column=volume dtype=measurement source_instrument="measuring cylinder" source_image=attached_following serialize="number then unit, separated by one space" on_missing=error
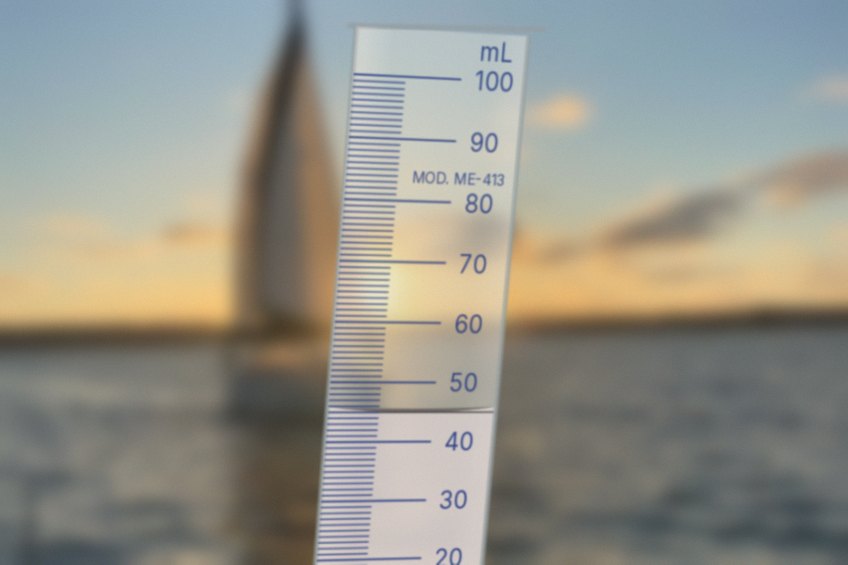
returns 45 mL
